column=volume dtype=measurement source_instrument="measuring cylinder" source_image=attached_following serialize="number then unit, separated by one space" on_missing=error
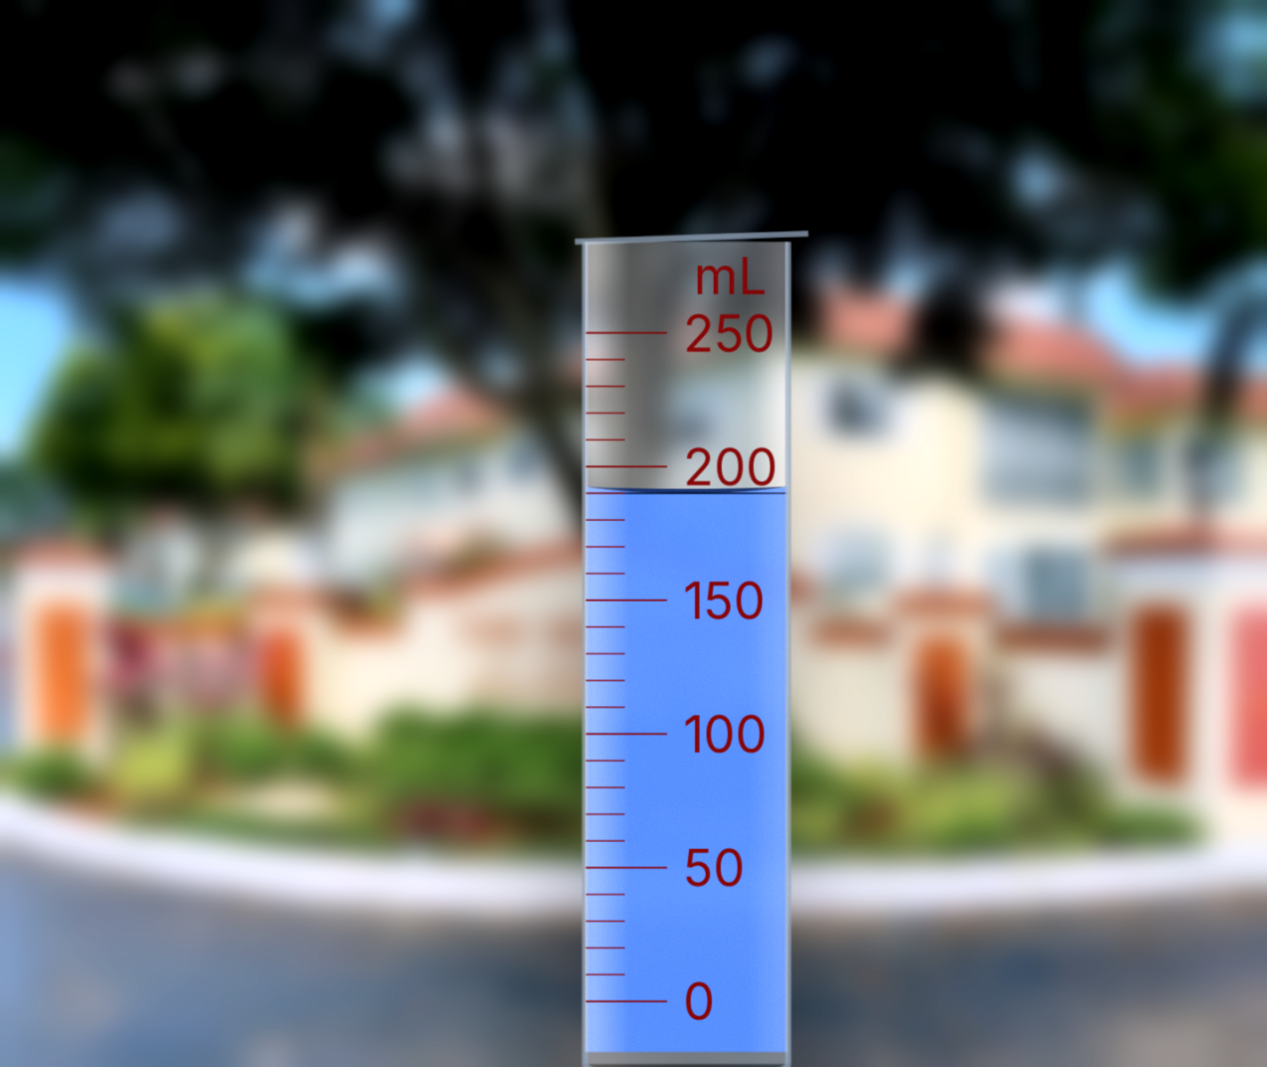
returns 190 mL
